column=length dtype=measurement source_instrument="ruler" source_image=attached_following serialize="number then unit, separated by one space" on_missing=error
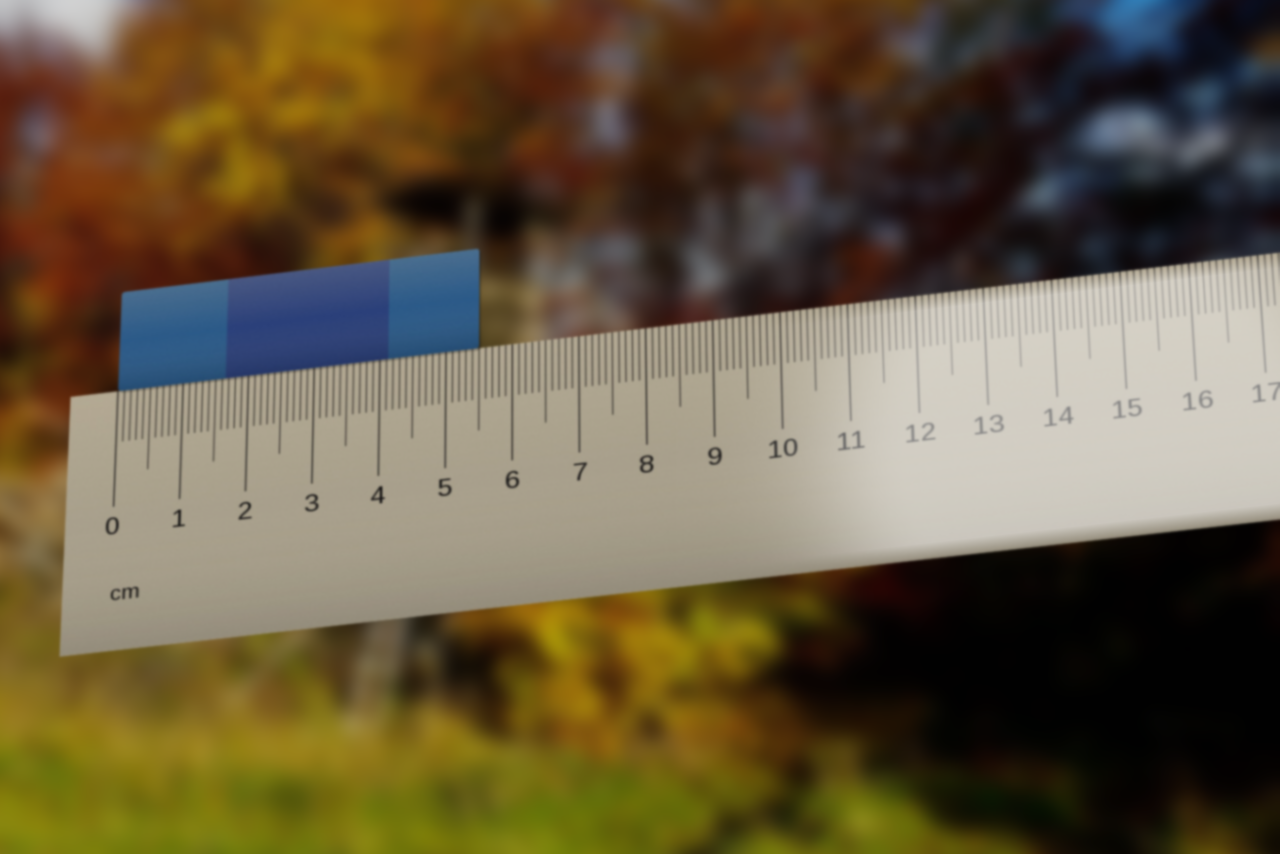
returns 5.5 cm
